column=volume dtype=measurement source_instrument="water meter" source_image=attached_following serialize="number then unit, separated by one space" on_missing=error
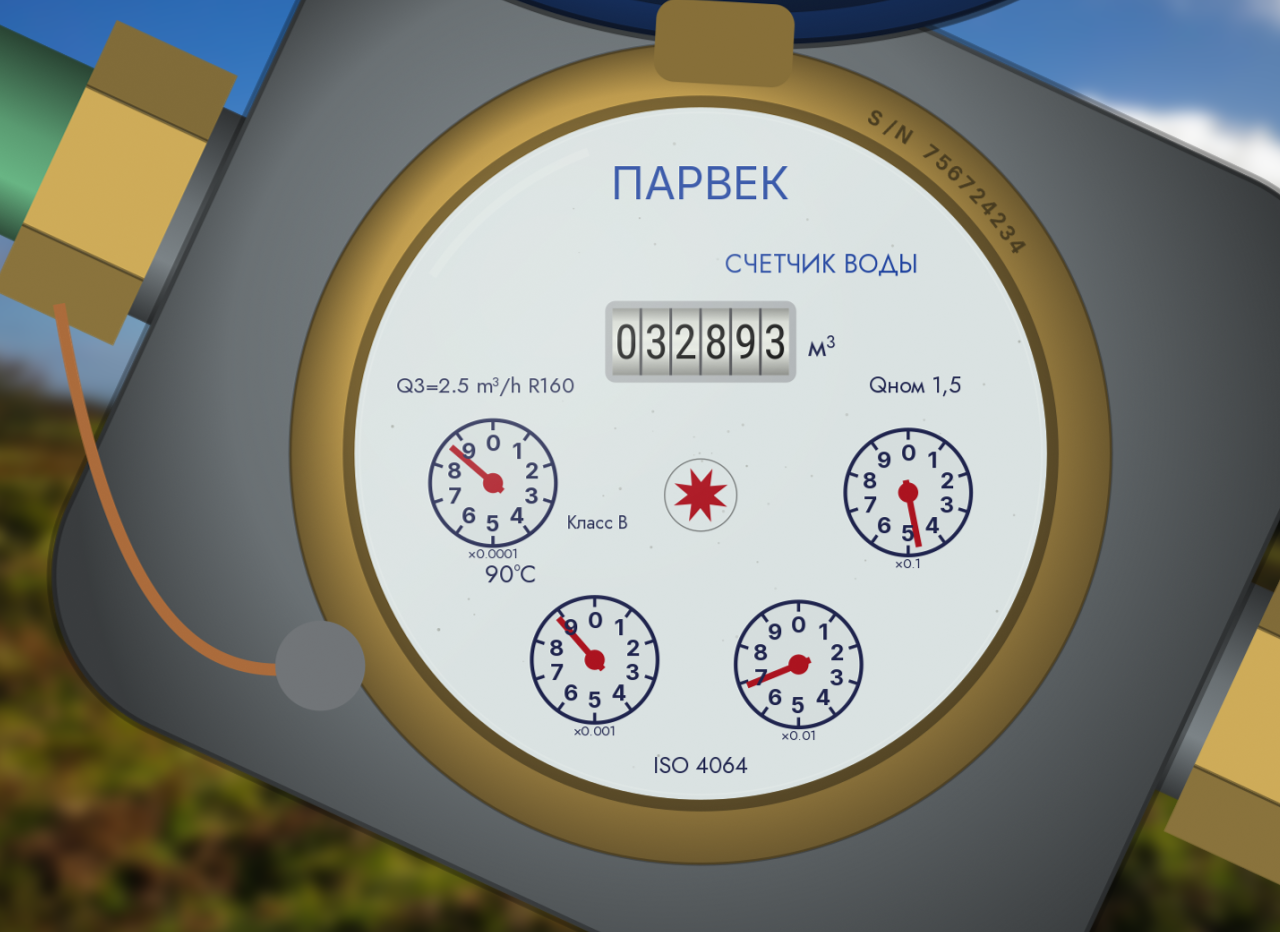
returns 32893.4688 m³
